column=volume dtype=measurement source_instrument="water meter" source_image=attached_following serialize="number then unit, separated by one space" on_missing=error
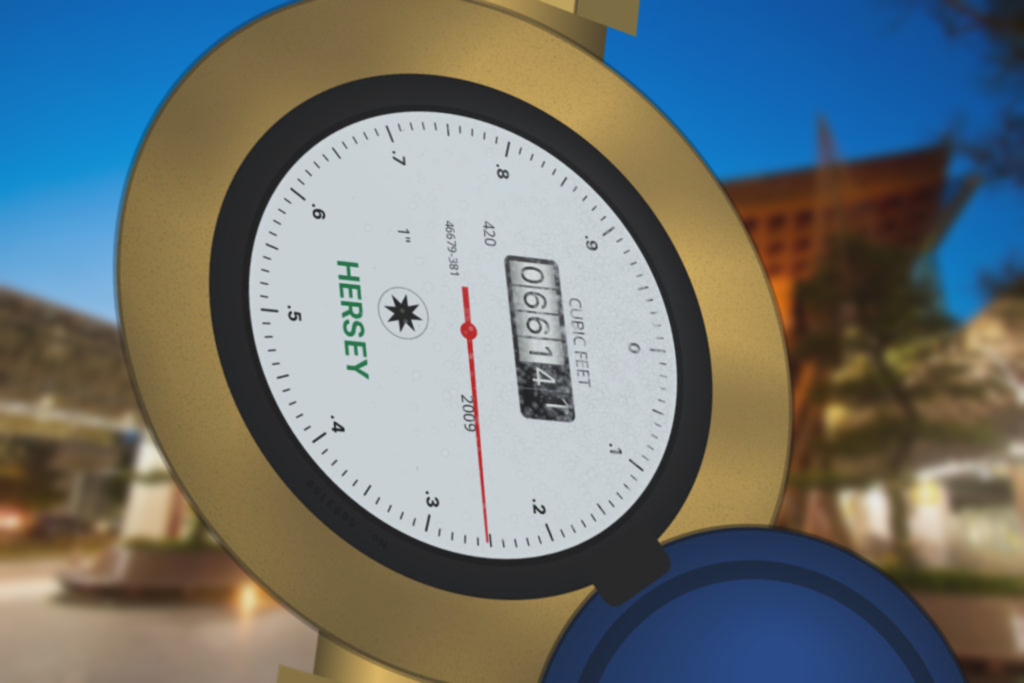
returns 66141.25 ft³
